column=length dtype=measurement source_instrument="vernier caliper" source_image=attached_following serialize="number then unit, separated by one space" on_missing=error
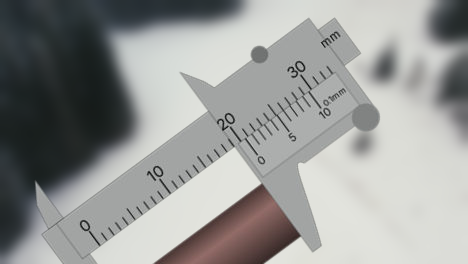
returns 20.6 mm
